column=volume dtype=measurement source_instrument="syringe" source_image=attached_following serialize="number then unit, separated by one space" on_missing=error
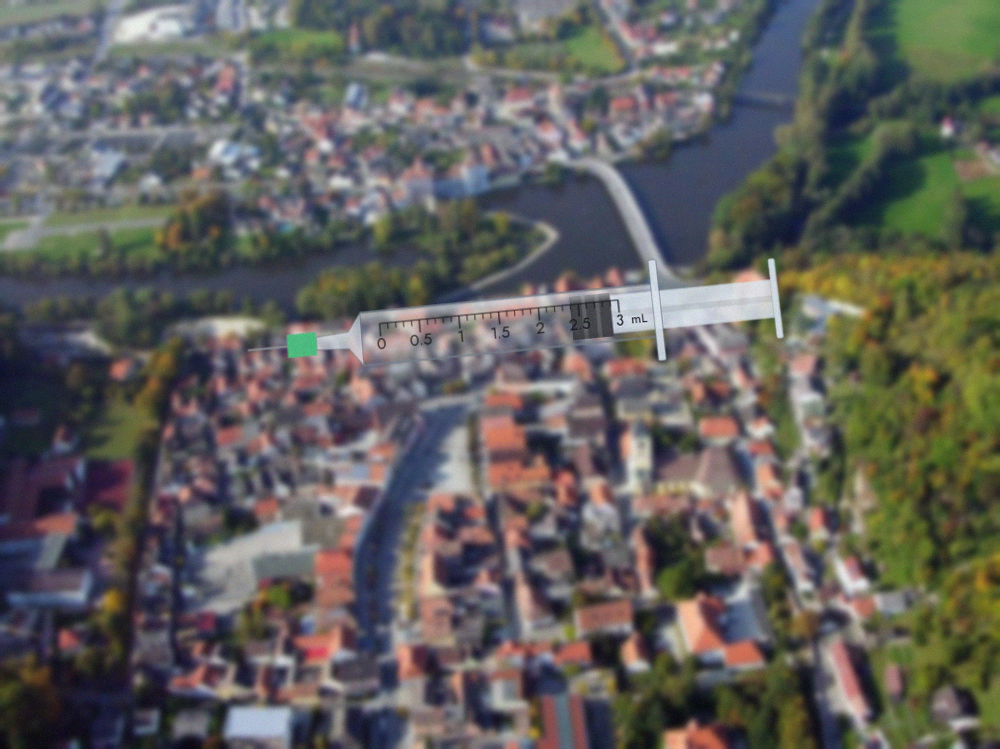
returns 2.4 mL
